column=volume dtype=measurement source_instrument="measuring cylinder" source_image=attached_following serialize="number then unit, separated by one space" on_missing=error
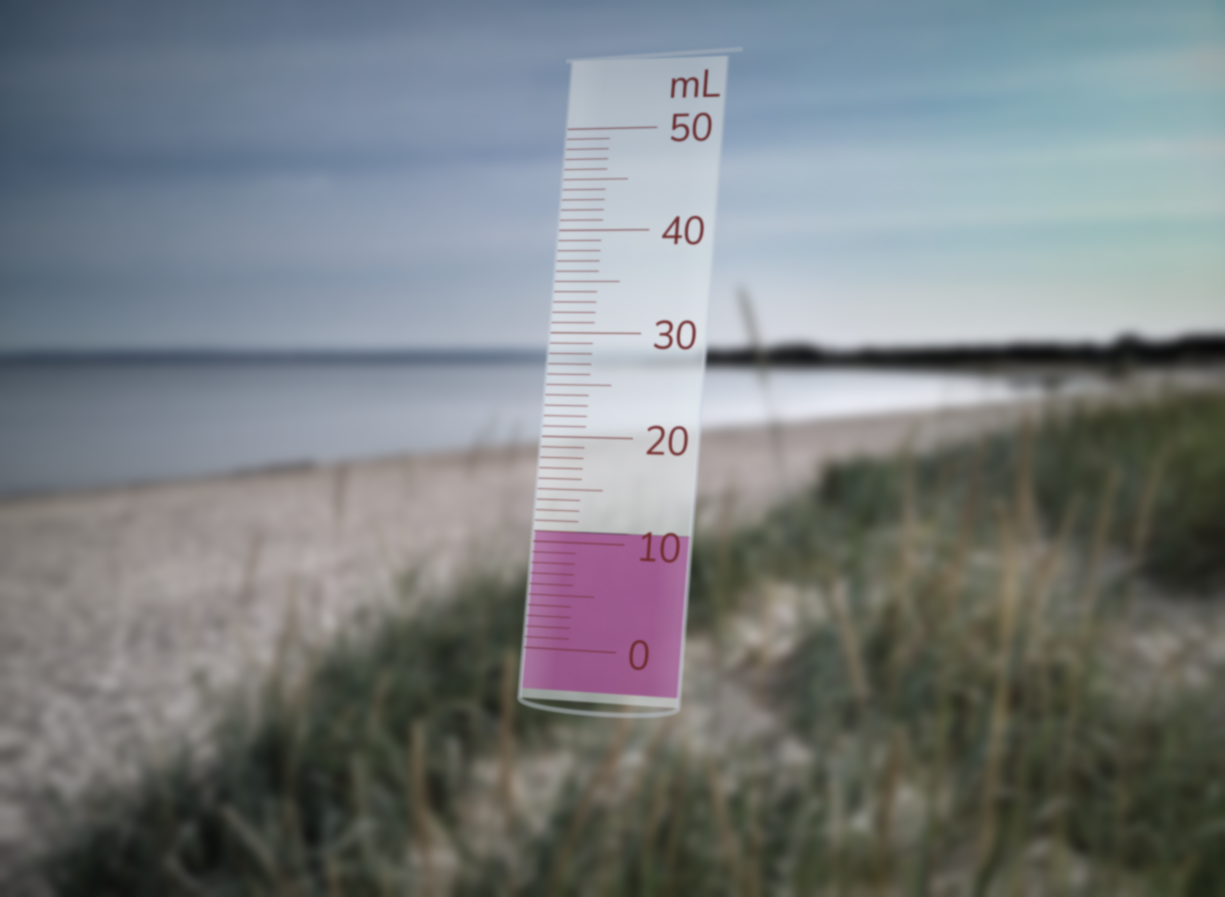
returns 11 mL
